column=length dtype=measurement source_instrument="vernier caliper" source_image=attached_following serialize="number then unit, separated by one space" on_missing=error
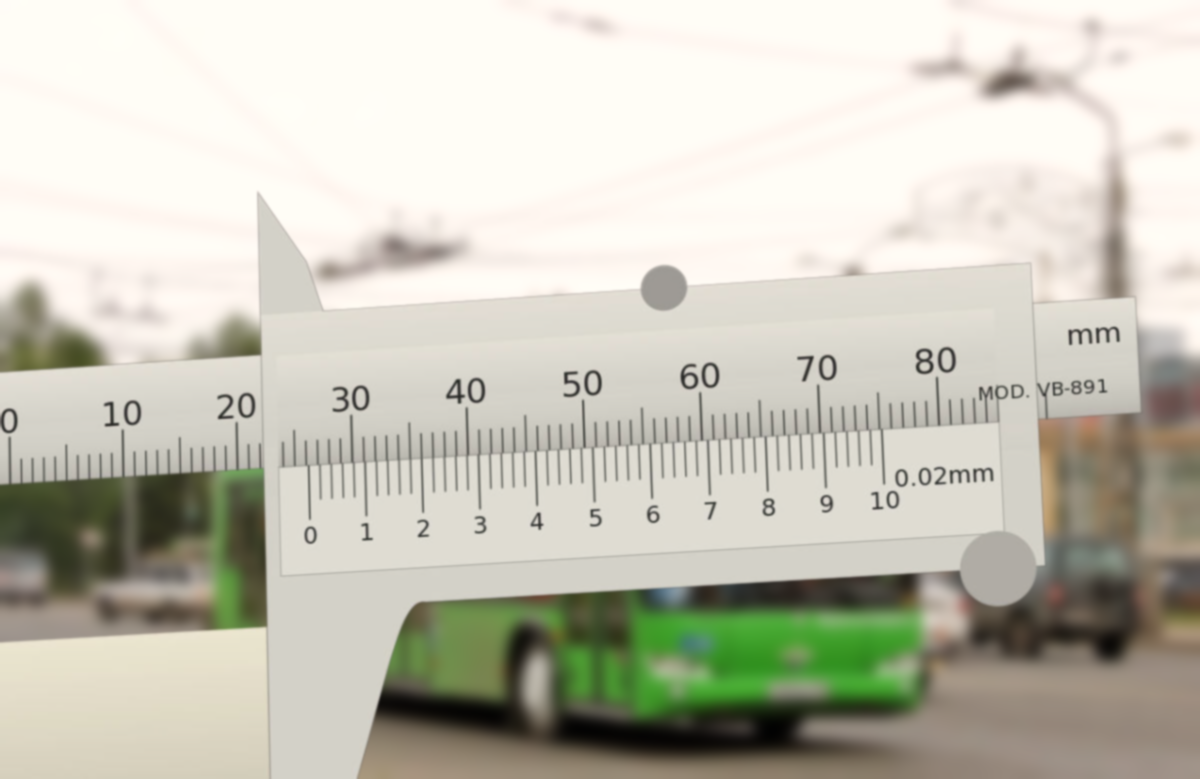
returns 26.2 mm
